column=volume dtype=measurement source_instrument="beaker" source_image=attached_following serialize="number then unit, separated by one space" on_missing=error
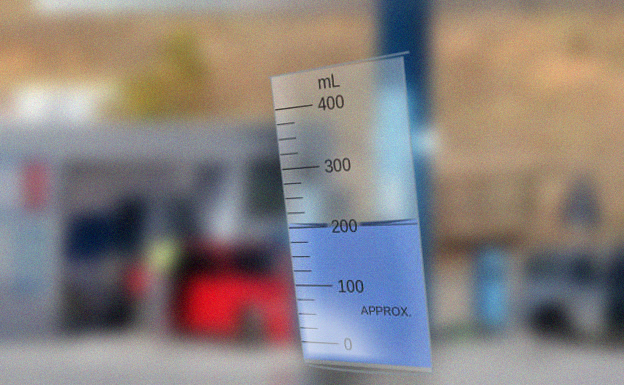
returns 200 mL
